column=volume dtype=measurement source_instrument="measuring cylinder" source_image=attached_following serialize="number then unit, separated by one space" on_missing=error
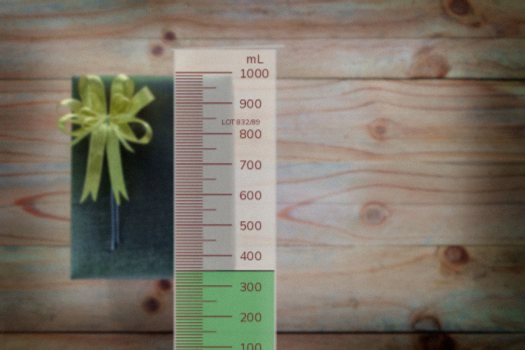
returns 350 mL
